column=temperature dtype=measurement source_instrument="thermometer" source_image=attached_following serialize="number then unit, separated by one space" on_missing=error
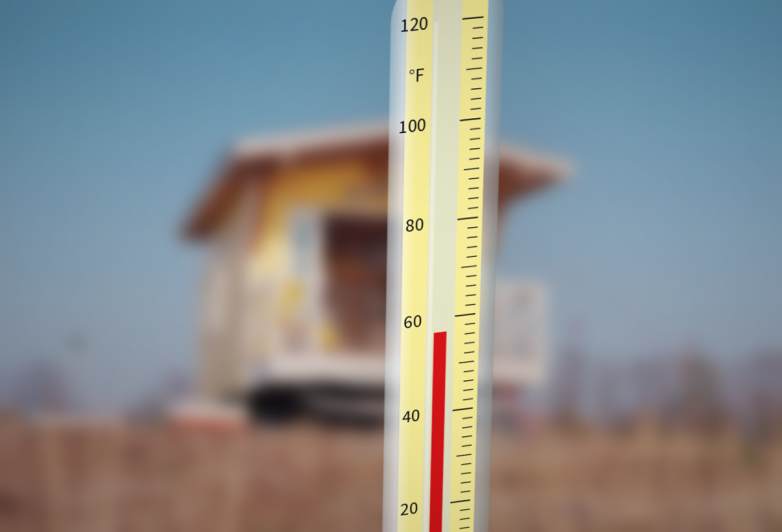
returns 57 °F
